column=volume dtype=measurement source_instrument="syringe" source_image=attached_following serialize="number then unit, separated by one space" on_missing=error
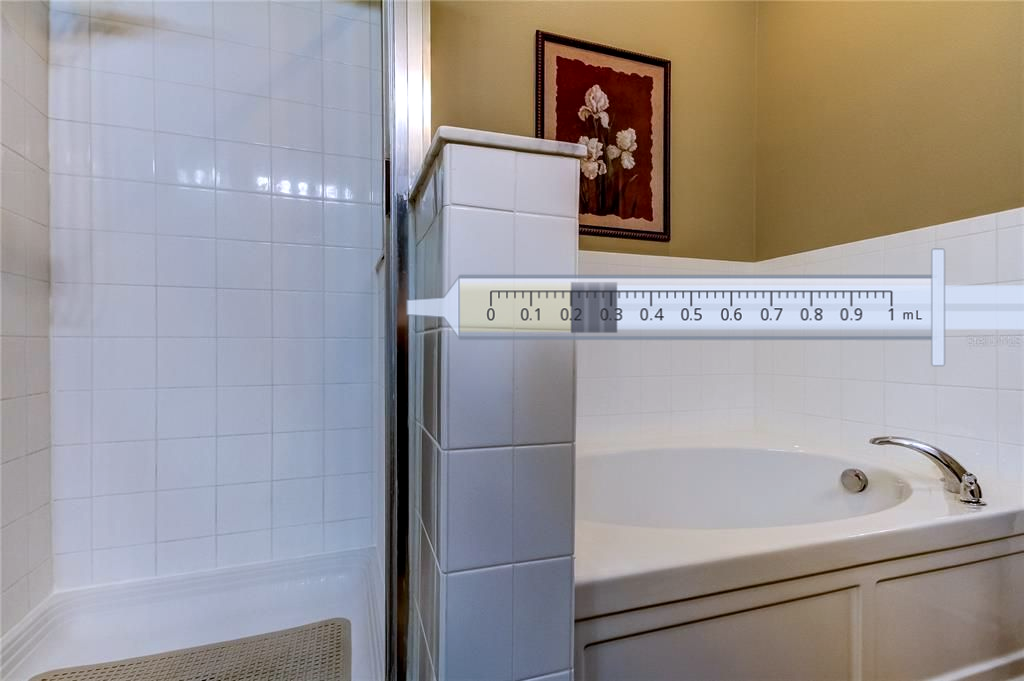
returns 0.2 mL
